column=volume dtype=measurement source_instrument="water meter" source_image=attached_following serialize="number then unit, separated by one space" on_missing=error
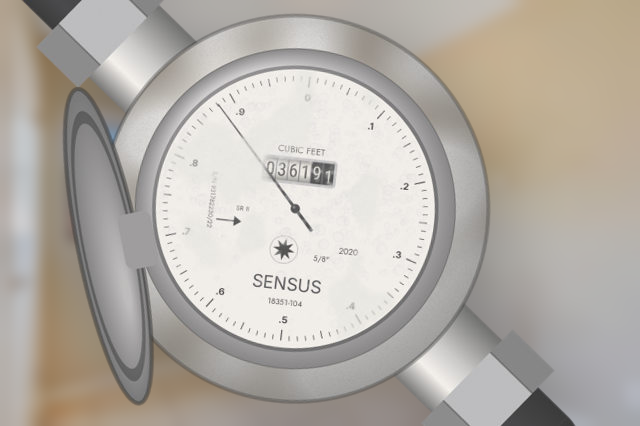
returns 36190.88 ft³
